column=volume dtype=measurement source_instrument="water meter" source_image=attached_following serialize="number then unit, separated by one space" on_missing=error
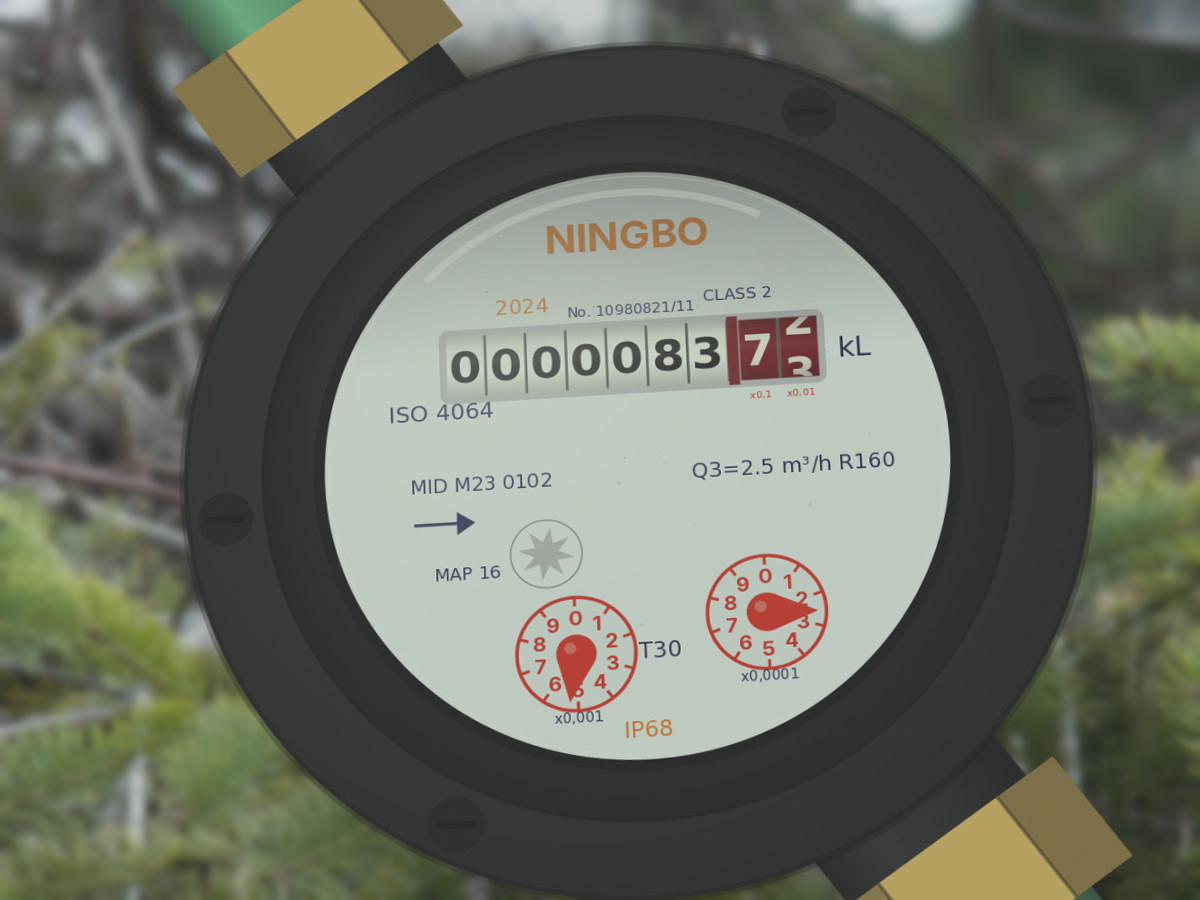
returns 83.7252 kL
